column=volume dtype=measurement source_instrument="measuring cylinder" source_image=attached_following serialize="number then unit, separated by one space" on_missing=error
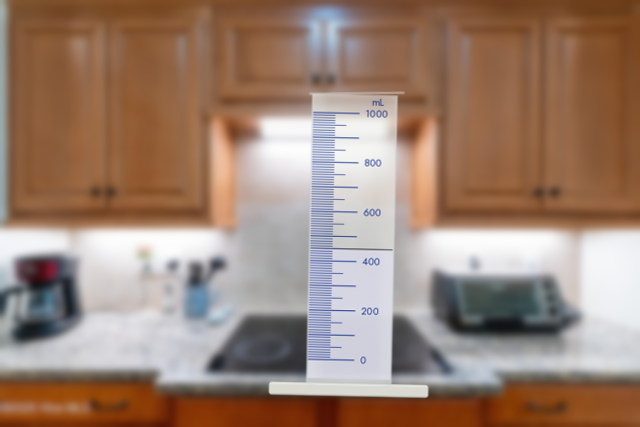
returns 450 mL
